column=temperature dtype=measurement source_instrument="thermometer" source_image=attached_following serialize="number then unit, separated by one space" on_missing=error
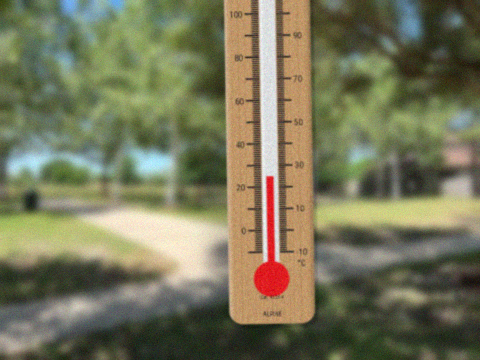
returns 25 °C
